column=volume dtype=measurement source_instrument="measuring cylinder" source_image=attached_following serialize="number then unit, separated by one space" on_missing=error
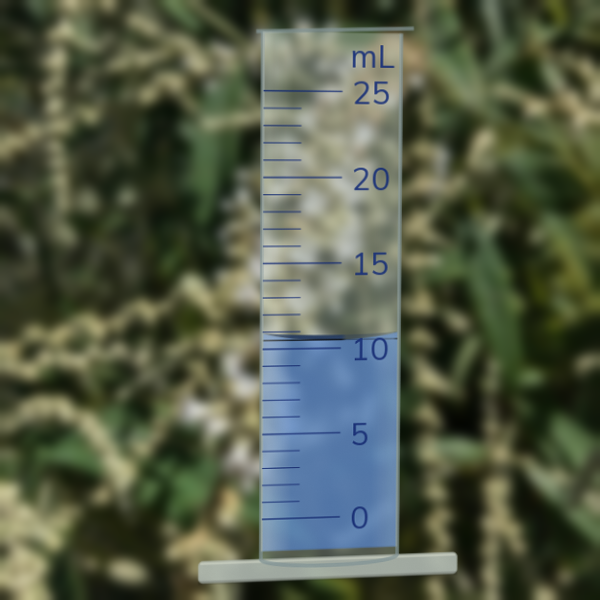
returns 10.5 mL
